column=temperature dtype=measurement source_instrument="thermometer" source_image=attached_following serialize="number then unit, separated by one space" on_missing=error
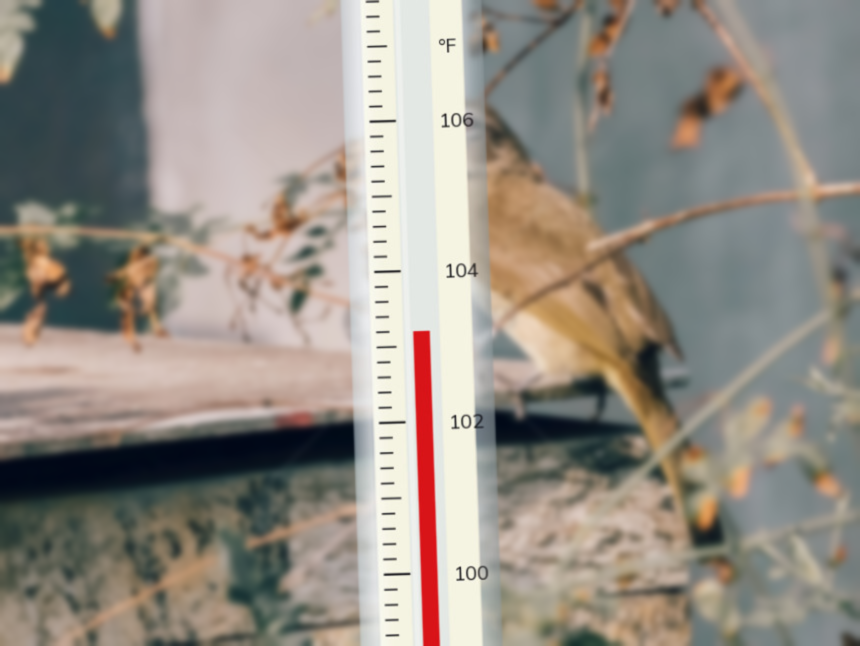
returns 103.2 °F
